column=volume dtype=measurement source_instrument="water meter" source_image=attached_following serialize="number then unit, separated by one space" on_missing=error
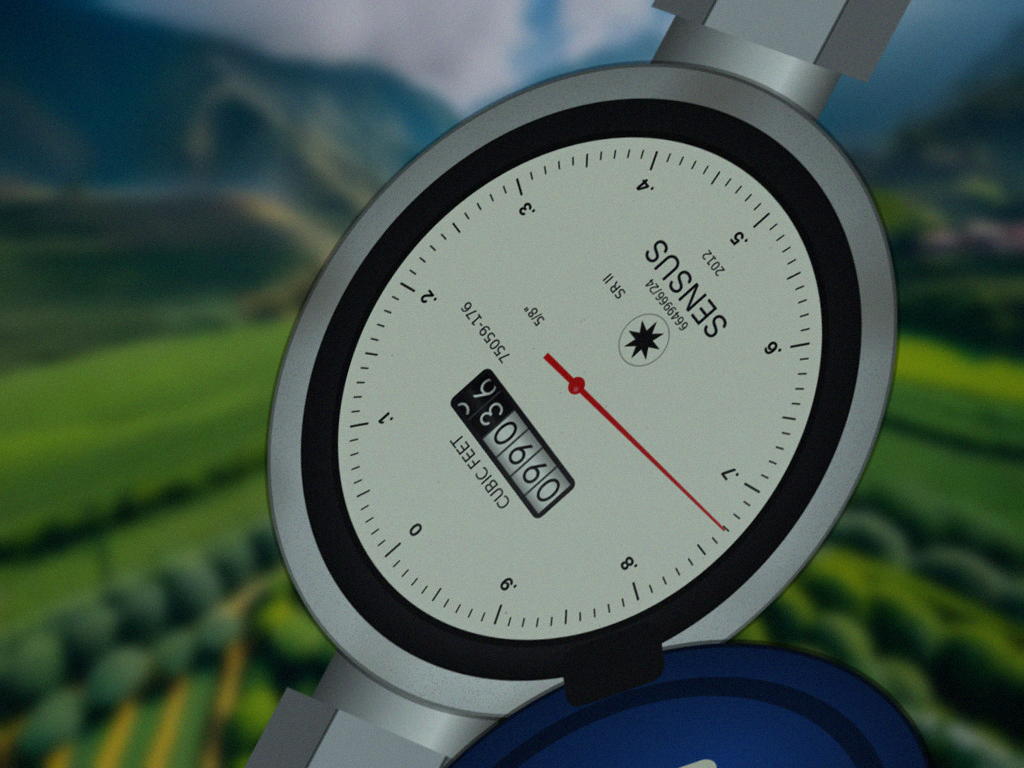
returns 99035.73 ft³
